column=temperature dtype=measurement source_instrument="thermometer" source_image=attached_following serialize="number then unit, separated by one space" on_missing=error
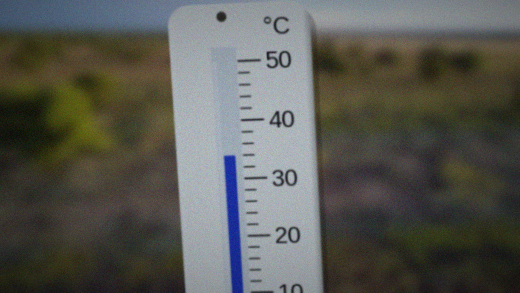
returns 34 °C
